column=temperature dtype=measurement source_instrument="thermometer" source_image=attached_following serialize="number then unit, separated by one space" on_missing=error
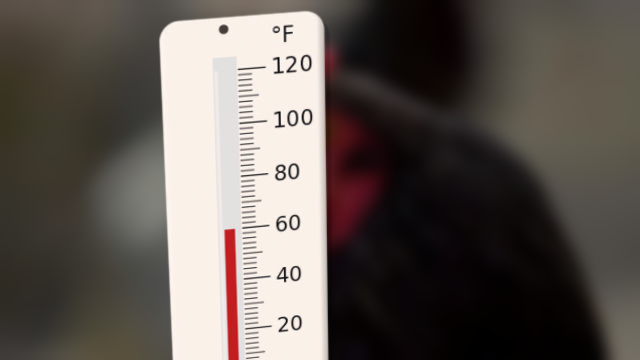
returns 60 °F
